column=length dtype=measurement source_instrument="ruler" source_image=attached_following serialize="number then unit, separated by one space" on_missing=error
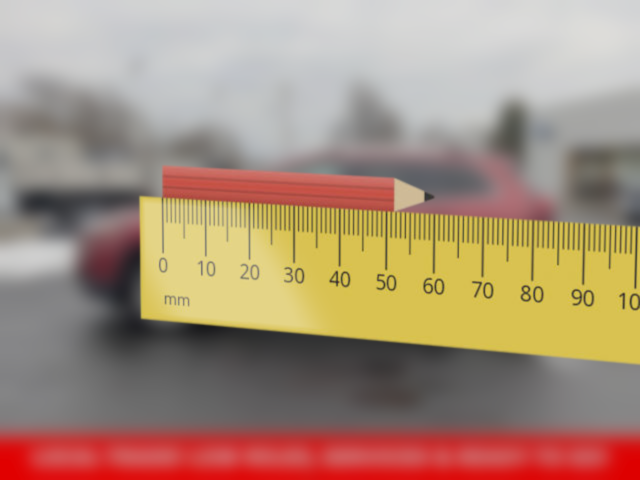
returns 60 mm
